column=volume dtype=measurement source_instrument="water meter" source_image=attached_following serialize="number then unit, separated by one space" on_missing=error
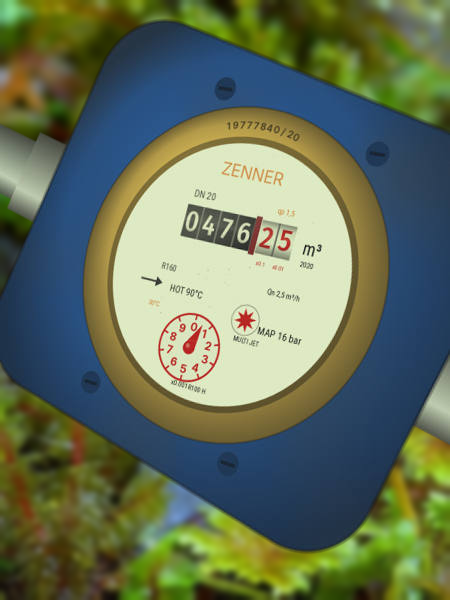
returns 476.250 m³
